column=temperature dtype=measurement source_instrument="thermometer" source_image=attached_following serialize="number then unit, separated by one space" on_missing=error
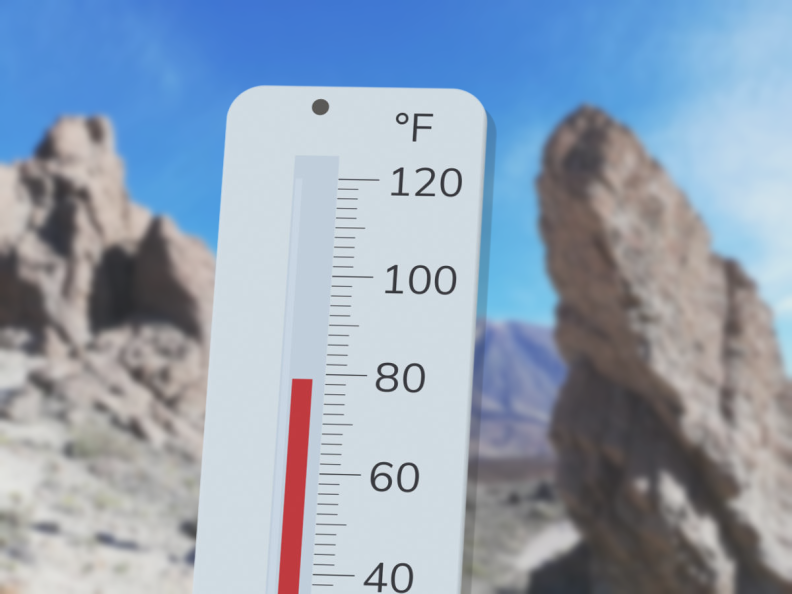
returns 79 °F
